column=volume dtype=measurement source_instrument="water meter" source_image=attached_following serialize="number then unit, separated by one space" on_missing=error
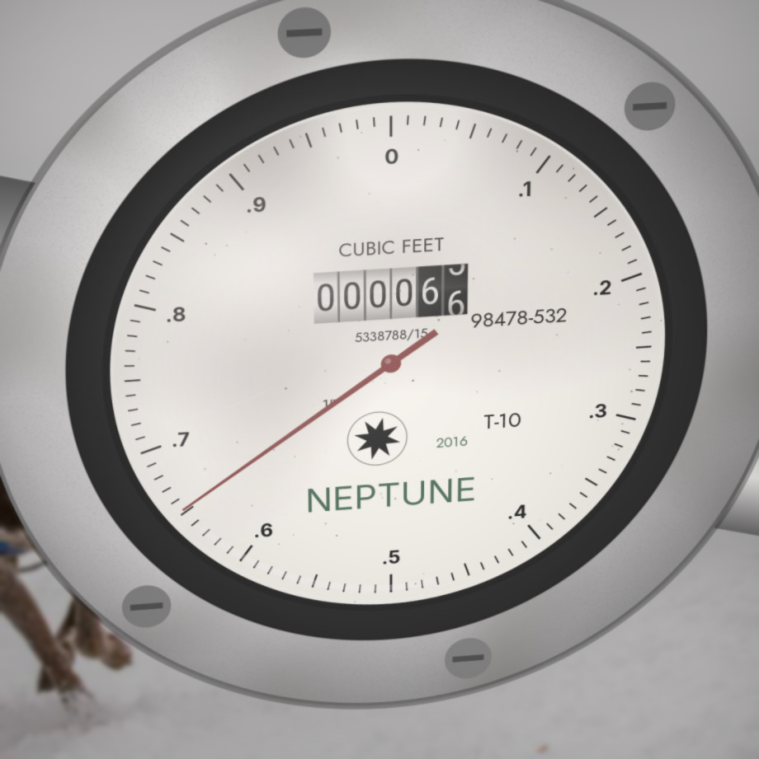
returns 65.65 ft³
